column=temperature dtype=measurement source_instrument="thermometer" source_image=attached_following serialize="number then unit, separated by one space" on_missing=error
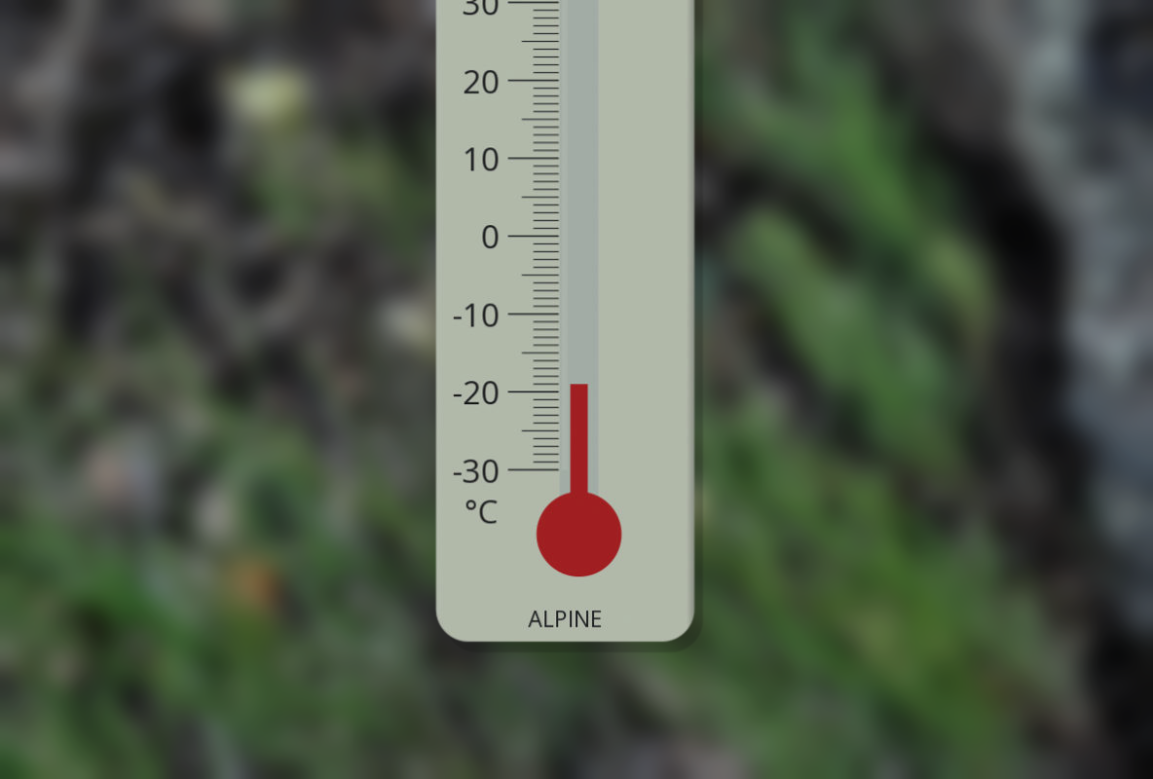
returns -19 °C
